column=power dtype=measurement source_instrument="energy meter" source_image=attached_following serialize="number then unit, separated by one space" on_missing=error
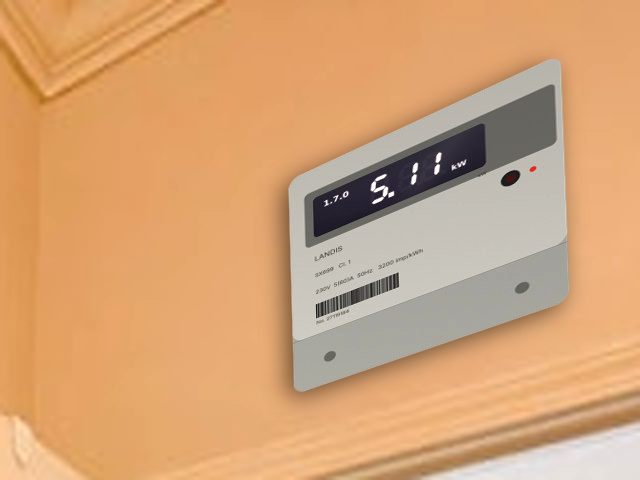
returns 5.11 kW
